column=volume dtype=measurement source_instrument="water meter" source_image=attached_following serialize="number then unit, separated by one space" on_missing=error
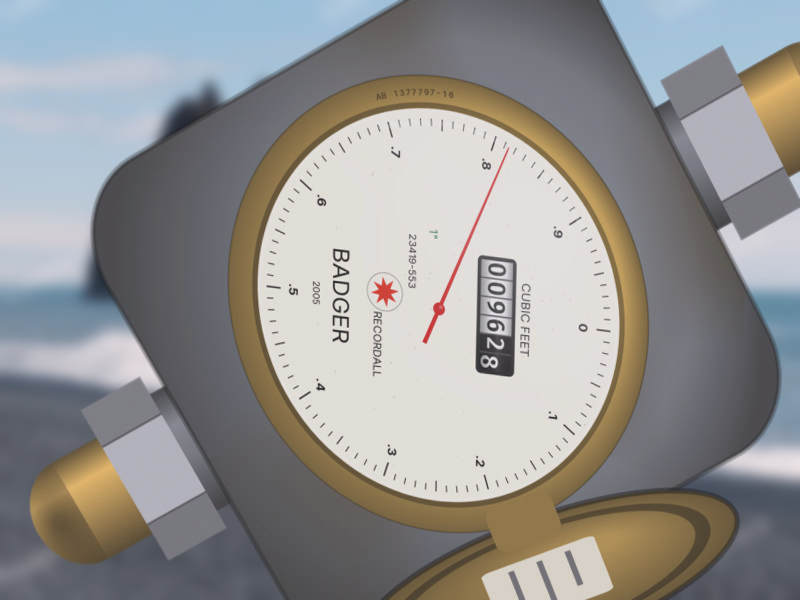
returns 9627.81 ft³
